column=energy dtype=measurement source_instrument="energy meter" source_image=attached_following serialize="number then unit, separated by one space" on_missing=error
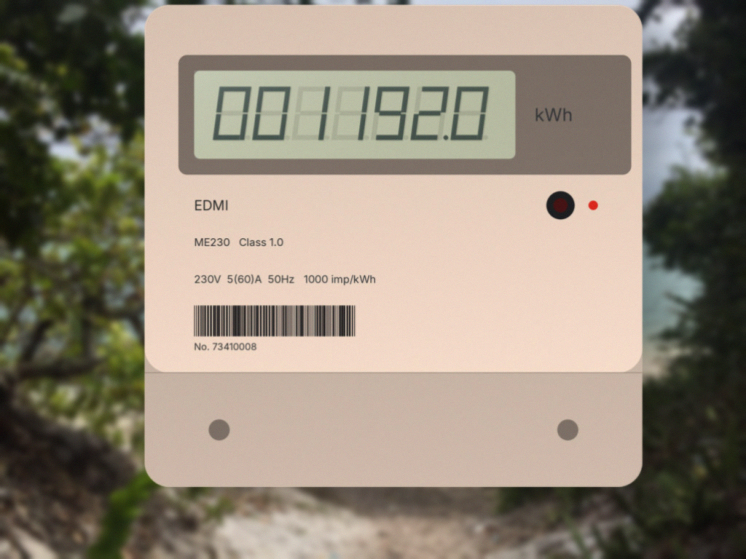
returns 1192.0 kWh
